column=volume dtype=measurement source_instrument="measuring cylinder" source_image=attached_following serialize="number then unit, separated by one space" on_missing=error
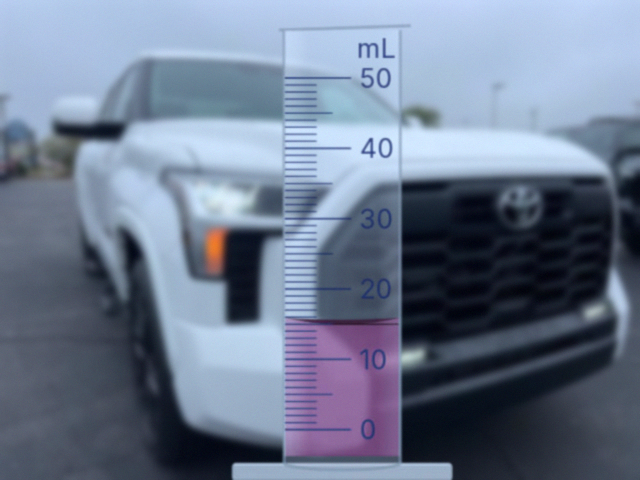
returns 15 mL
